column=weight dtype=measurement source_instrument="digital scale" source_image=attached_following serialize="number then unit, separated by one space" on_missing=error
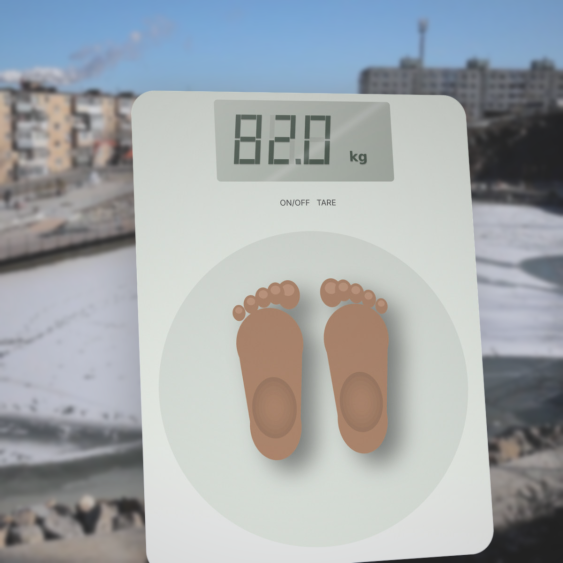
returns 82.0 kg
